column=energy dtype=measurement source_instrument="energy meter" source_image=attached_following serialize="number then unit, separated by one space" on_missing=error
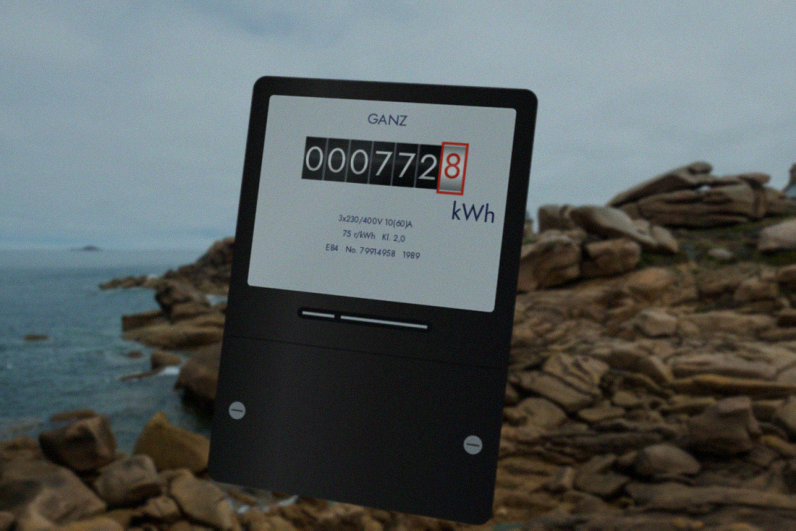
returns 772.8 kWh
